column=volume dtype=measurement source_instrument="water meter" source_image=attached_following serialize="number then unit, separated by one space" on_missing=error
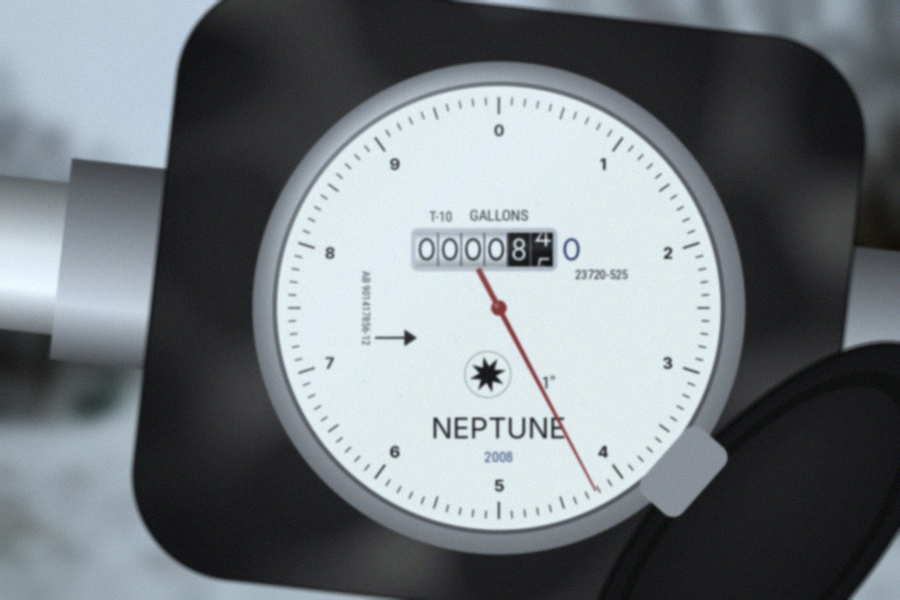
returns 844.2 gal
